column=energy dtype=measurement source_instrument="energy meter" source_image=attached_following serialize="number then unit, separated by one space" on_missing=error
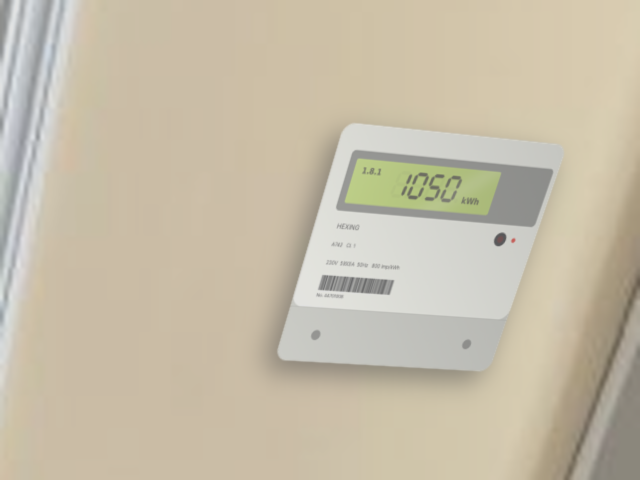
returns 1050 kWh
